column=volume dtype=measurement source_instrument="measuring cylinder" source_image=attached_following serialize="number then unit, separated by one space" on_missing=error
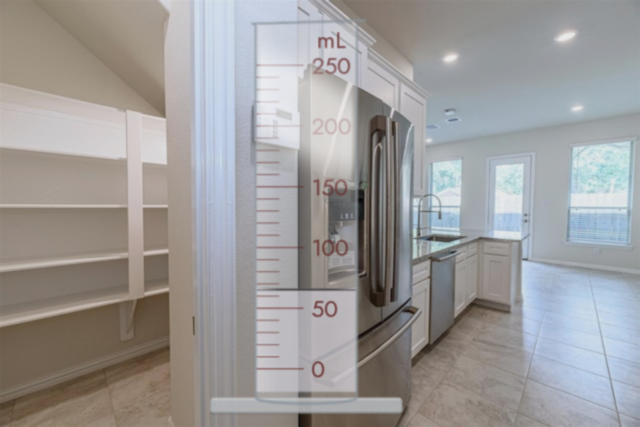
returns 65 mL
